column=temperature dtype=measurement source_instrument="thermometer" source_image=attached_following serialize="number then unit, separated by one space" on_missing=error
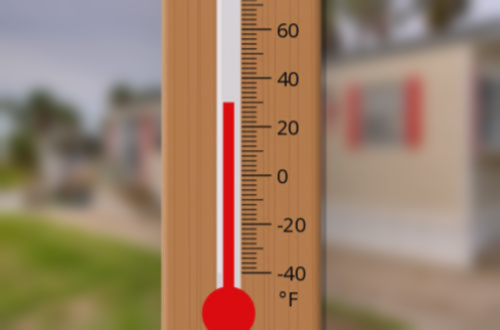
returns 30 °F
